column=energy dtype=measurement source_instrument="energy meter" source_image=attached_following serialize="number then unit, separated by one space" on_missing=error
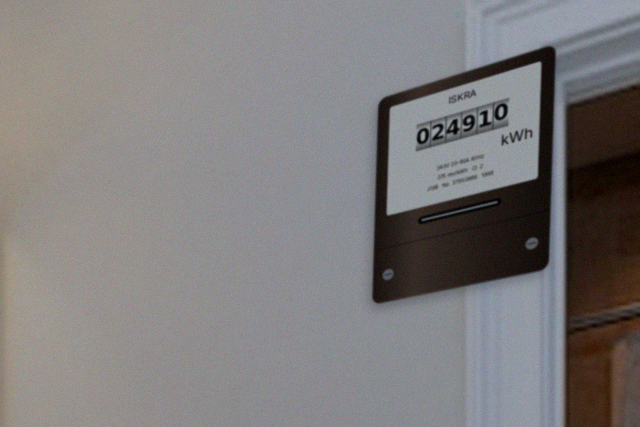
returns 24910 kWh
